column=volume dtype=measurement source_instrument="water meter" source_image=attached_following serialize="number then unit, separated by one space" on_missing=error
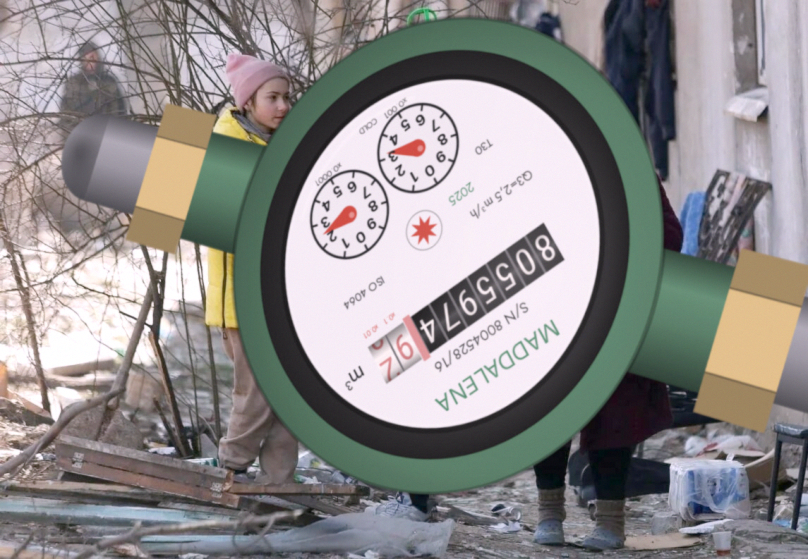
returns 8055974.9232 m³
